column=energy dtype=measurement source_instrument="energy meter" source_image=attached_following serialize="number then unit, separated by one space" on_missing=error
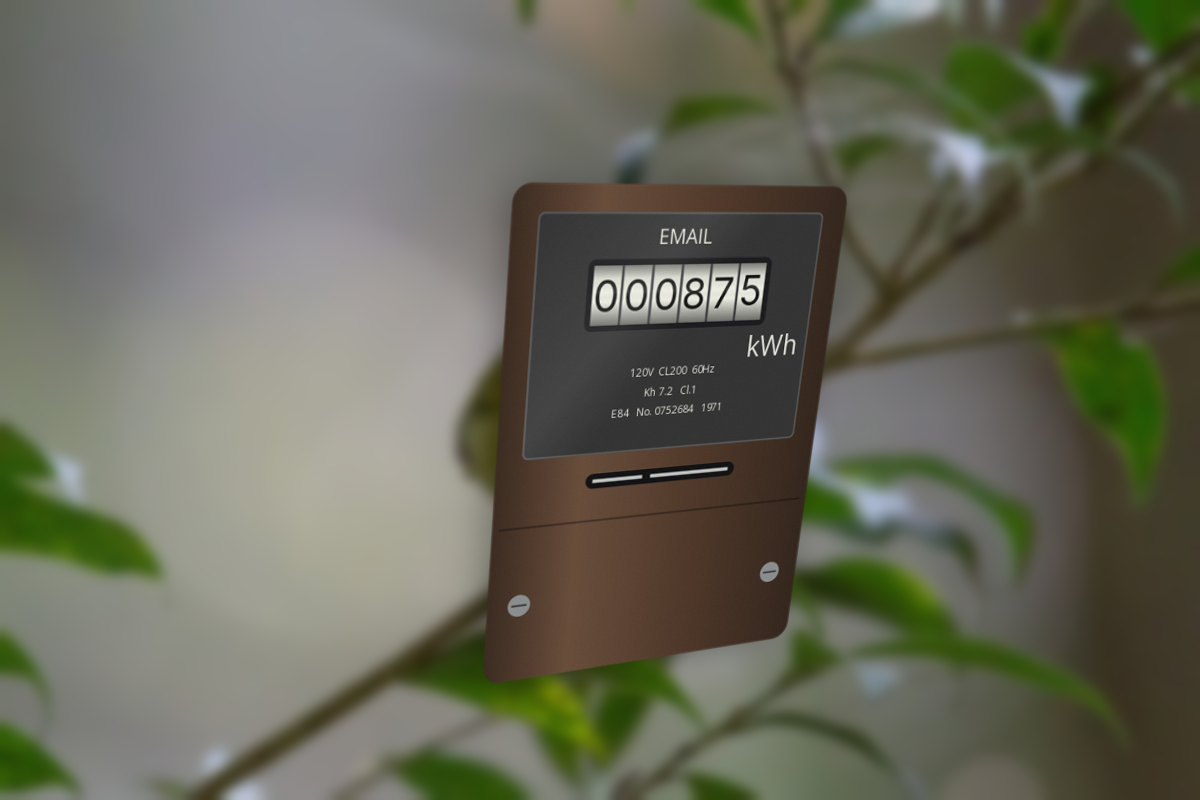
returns 875 kWh
